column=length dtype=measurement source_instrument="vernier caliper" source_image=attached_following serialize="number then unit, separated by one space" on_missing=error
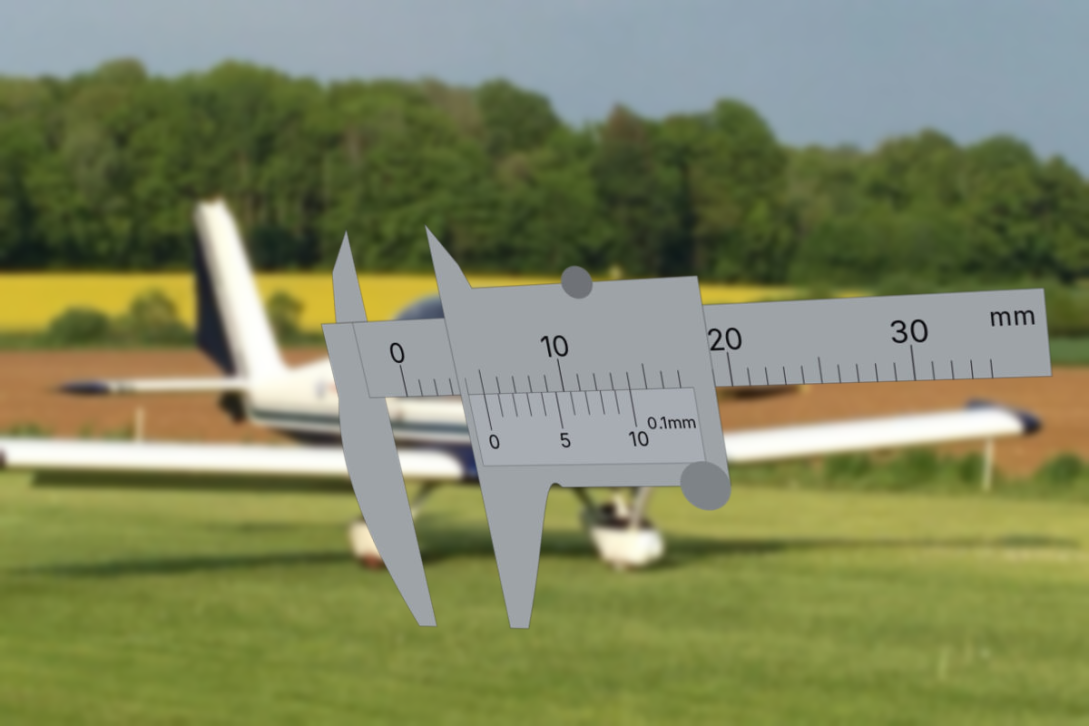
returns 5.0 mm
